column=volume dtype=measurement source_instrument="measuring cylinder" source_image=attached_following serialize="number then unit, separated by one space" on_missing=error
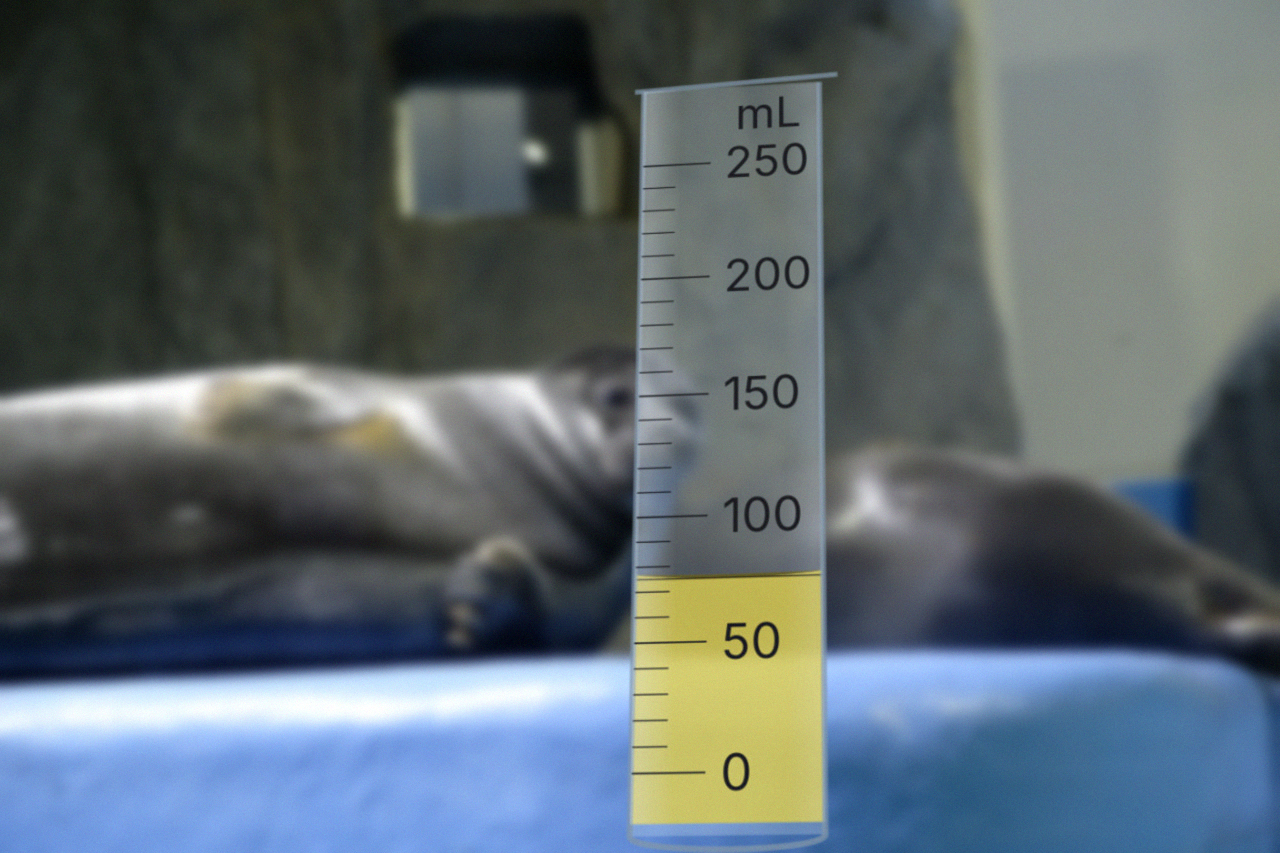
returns 75 mL
